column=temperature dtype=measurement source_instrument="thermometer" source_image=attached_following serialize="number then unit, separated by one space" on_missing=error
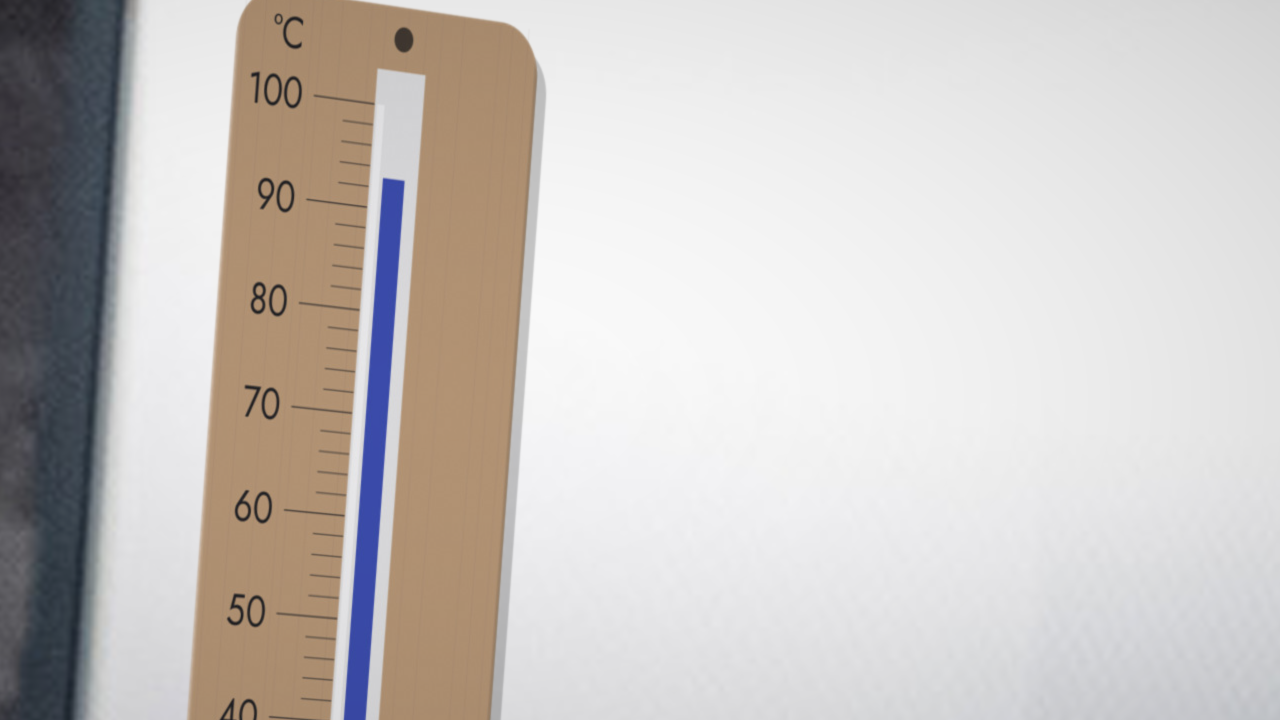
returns 93 °C
